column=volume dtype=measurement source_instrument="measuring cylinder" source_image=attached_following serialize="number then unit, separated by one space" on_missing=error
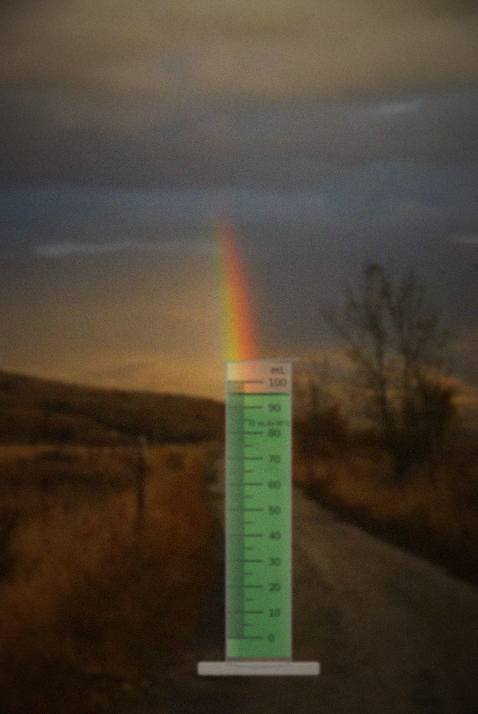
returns 95 mL
